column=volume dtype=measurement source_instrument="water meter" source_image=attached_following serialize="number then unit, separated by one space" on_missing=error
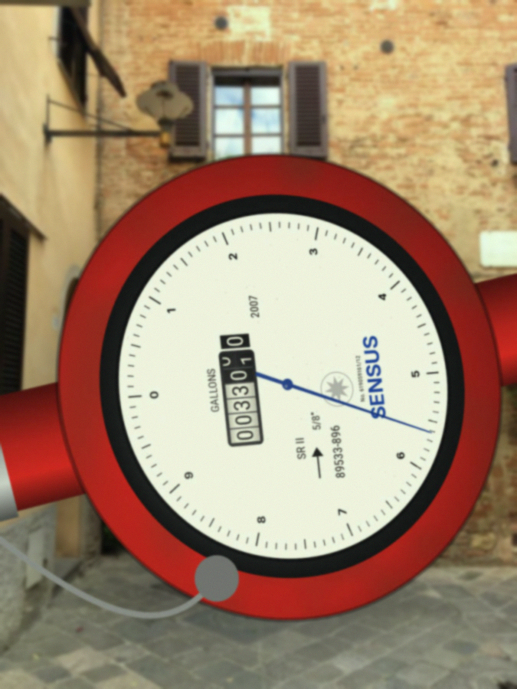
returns 33005.6 gal
